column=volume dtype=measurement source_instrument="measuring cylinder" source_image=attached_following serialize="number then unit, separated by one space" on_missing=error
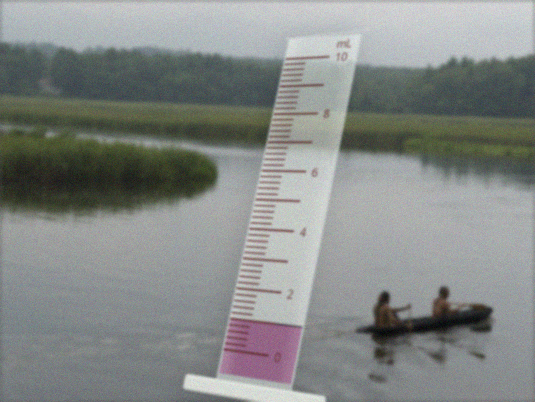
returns 1 mL
